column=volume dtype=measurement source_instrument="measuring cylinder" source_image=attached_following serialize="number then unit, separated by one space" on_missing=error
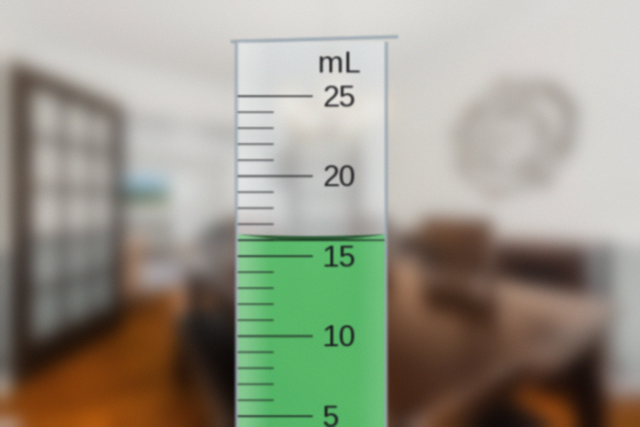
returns 16 mL
